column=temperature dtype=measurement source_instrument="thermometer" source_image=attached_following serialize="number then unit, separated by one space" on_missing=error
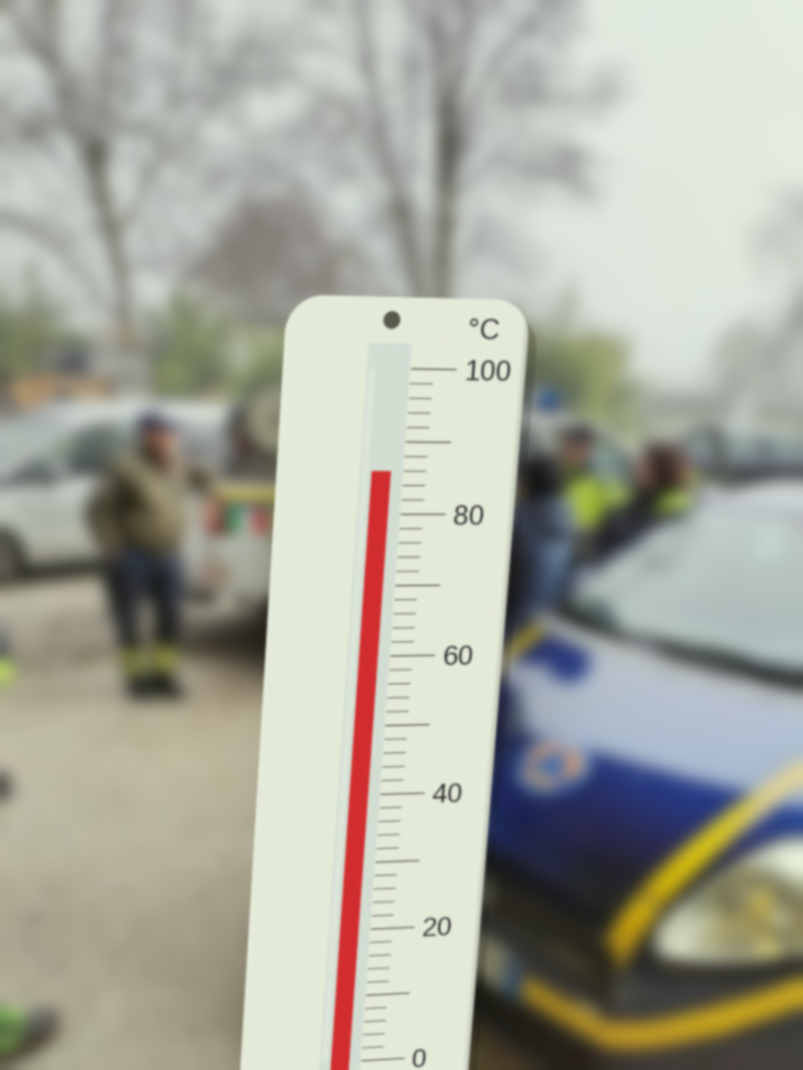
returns 86 °C
